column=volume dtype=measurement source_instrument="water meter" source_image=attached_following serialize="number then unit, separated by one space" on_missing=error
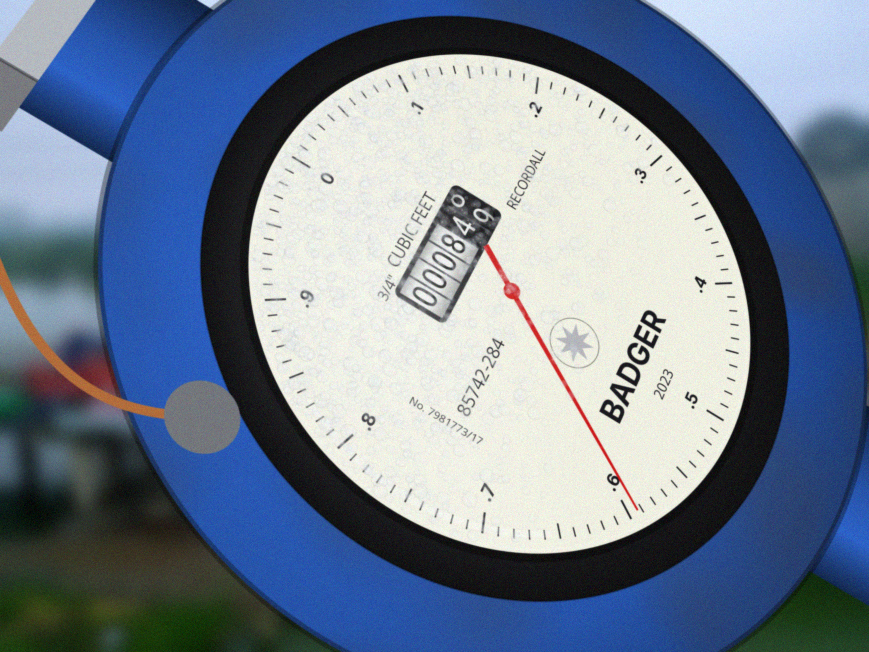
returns 848.59 ft³
